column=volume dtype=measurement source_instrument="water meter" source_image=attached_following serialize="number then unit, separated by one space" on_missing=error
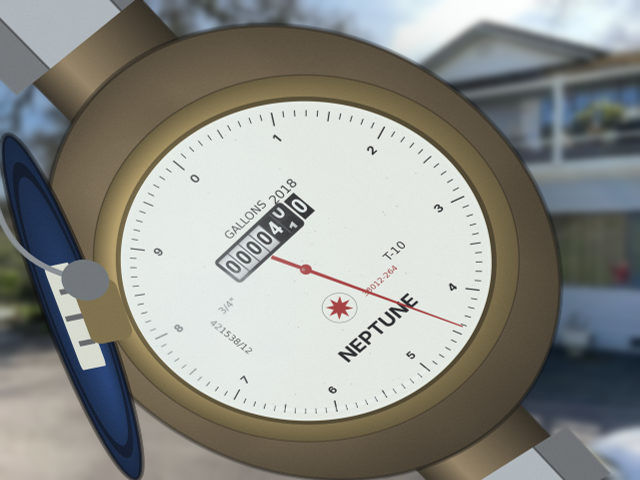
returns 404.4 gal
